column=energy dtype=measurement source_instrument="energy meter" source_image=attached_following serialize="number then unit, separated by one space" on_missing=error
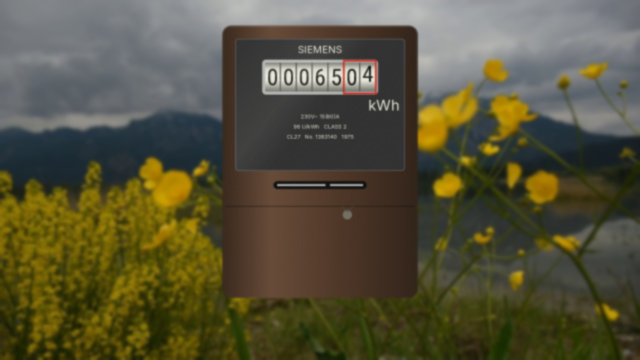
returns 65.04 kWh
